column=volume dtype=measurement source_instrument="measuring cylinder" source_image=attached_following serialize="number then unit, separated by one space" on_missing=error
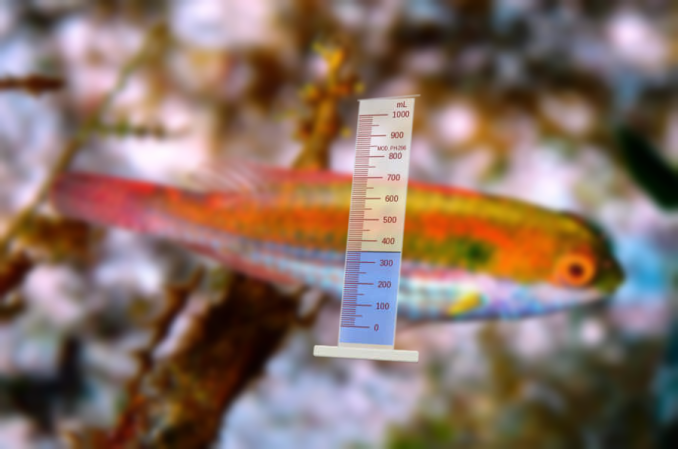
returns 350 mL
